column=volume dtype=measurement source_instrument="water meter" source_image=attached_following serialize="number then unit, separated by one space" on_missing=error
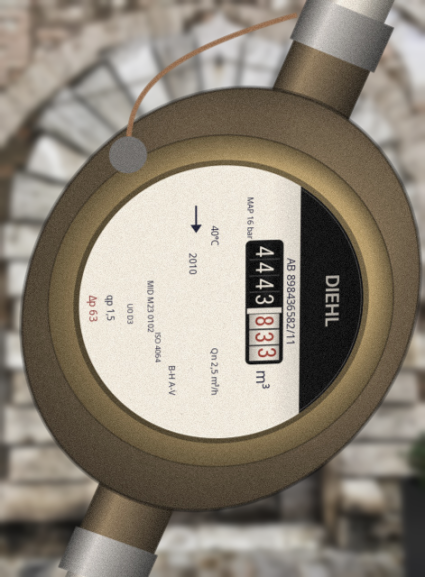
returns 4443.833 m³
